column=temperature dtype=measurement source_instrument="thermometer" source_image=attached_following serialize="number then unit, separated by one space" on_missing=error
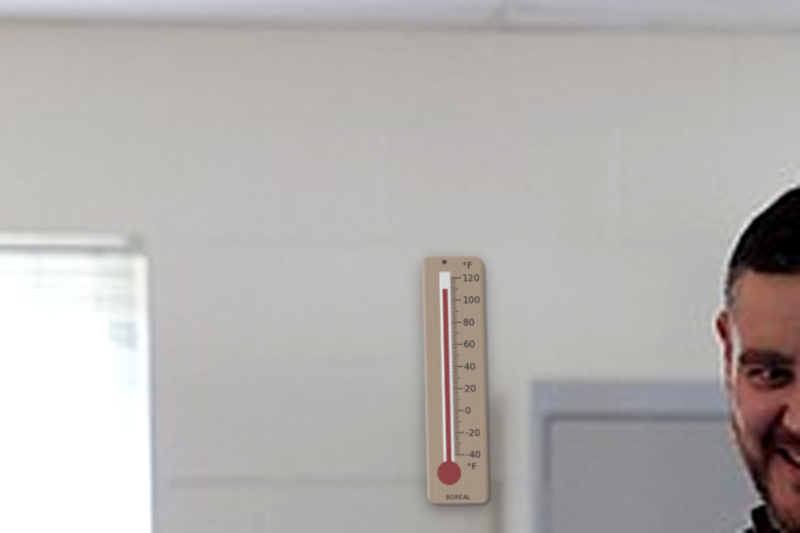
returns 110 °F
